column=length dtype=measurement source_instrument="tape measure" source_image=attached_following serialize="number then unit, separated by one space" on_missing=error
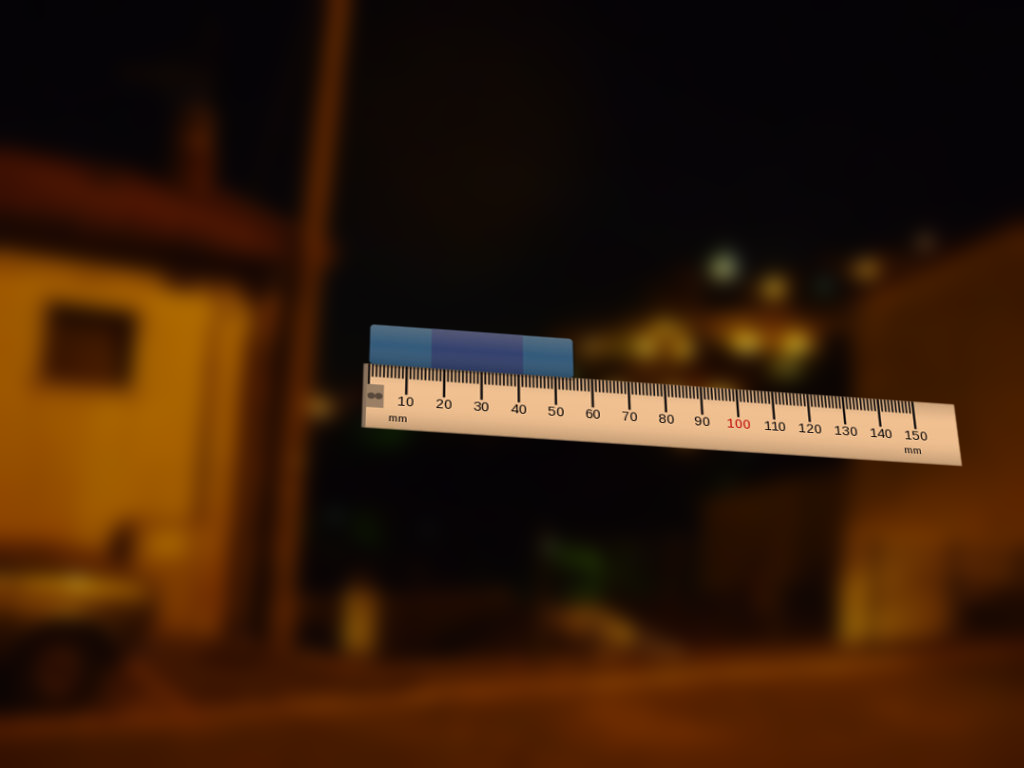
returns 55 mm
